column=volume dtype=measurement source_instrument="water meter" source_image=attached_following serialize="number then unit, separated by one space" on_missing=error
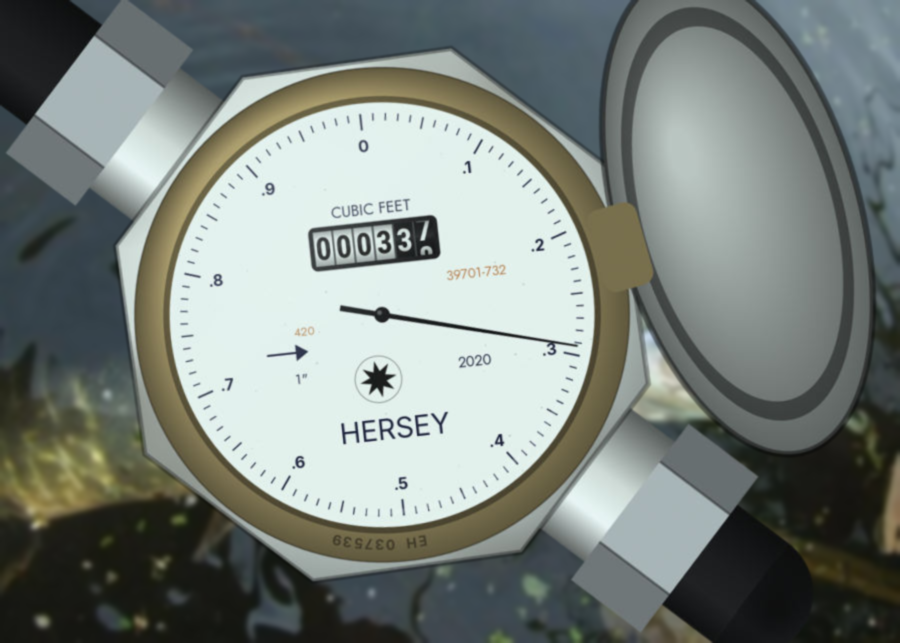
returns 337.29 ft³
